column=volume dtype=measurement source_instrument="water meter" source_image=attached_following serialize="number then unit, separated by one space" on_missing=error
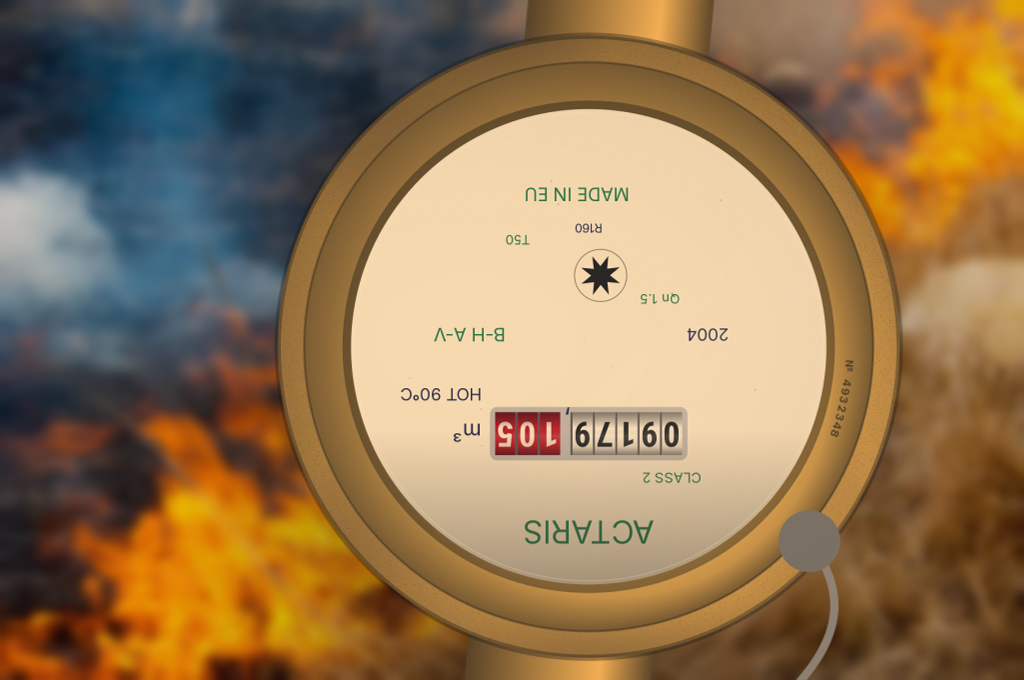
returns 9179.105 m³
